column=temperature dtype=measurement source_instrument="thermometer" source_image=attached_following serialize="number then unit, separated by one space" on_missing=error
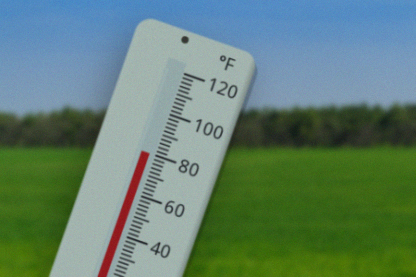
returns 80 °F
